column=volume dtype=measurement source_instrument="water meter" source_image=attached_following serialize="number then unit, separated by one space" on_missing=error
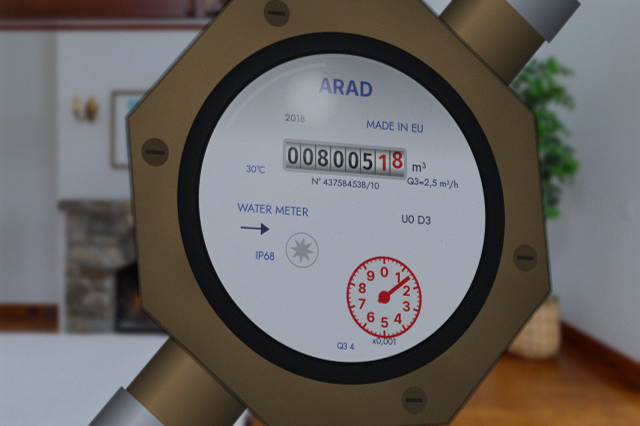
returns 8005.181 m³
